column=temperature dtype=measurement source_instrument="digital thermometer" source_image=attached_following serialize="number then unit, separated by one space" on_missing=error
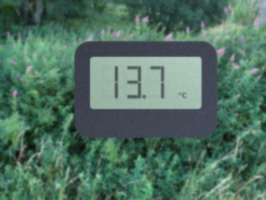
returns 13.7 °C
